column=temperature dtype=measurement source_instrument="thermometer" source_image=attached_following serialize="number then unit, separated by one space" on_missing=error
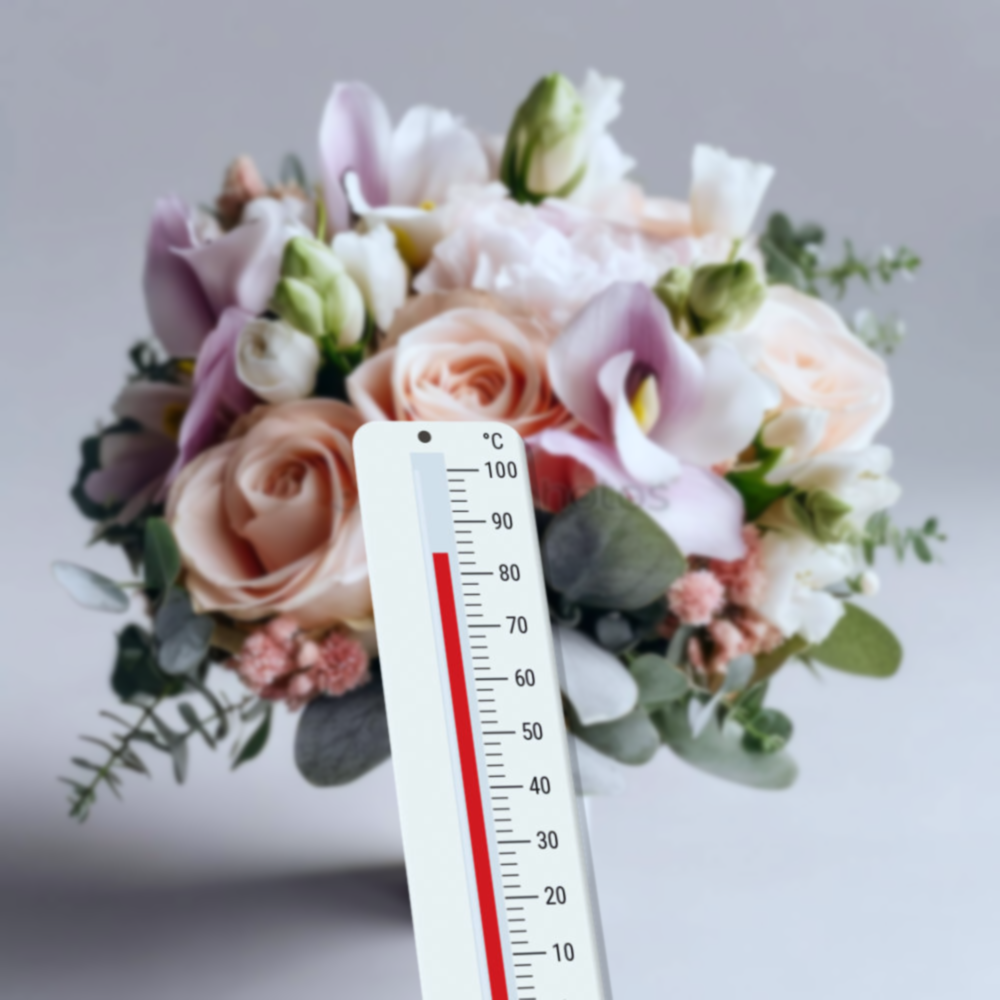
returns 84 °C
